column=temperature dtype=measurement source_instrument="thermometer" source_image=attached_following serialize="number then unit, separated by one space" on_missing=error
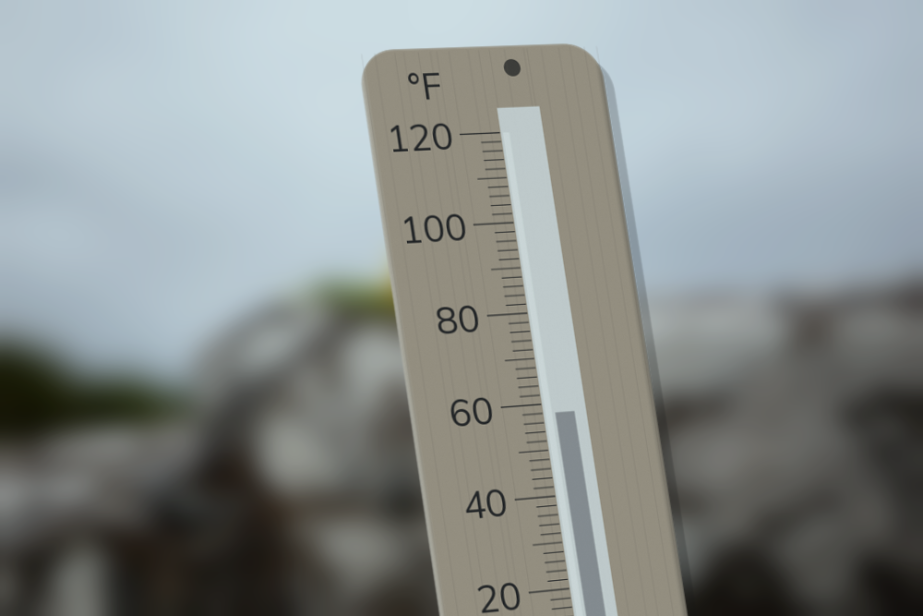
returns 58 °F
